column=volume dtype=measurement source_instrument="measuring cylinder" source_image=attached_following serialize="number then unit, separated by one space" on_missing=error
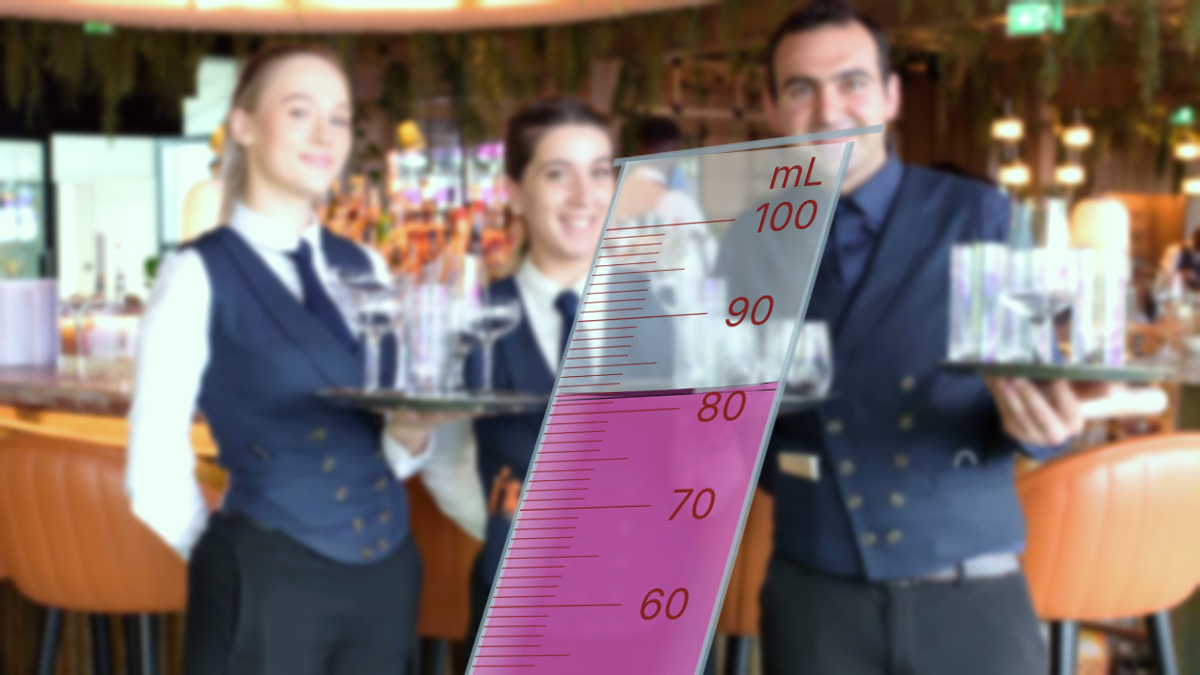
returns 81.5 mL
